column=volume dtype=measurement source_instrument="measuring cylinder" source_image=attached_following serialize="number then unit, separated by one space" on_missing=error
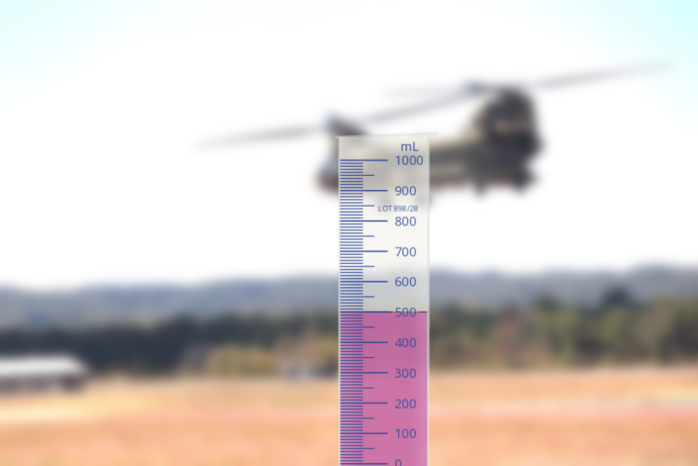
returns 500 mL
